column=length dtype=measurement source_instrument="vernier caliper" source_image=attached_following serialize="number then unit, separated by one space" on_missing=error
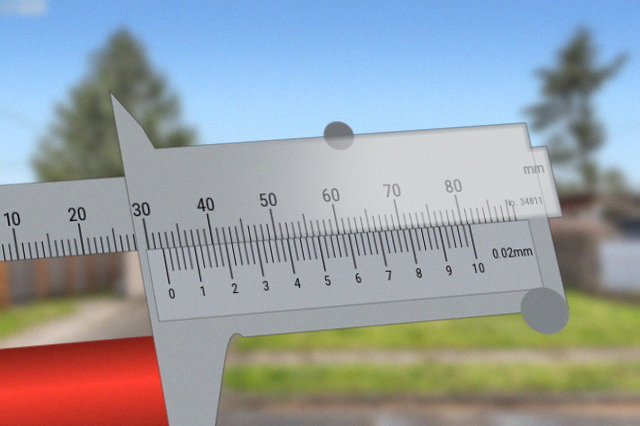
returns 32.2 mm
